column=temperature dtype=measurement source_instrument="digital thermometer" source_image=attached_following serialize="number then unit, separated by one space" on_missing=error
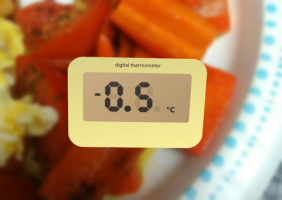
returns -0.5 °C
